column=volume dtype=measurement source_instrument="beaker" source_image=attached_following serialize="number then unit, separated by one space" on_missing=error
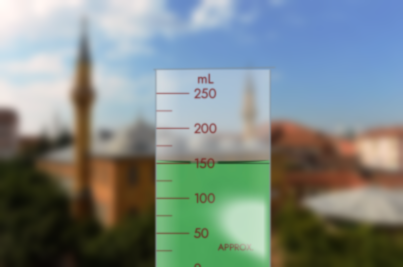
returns 150 mL
